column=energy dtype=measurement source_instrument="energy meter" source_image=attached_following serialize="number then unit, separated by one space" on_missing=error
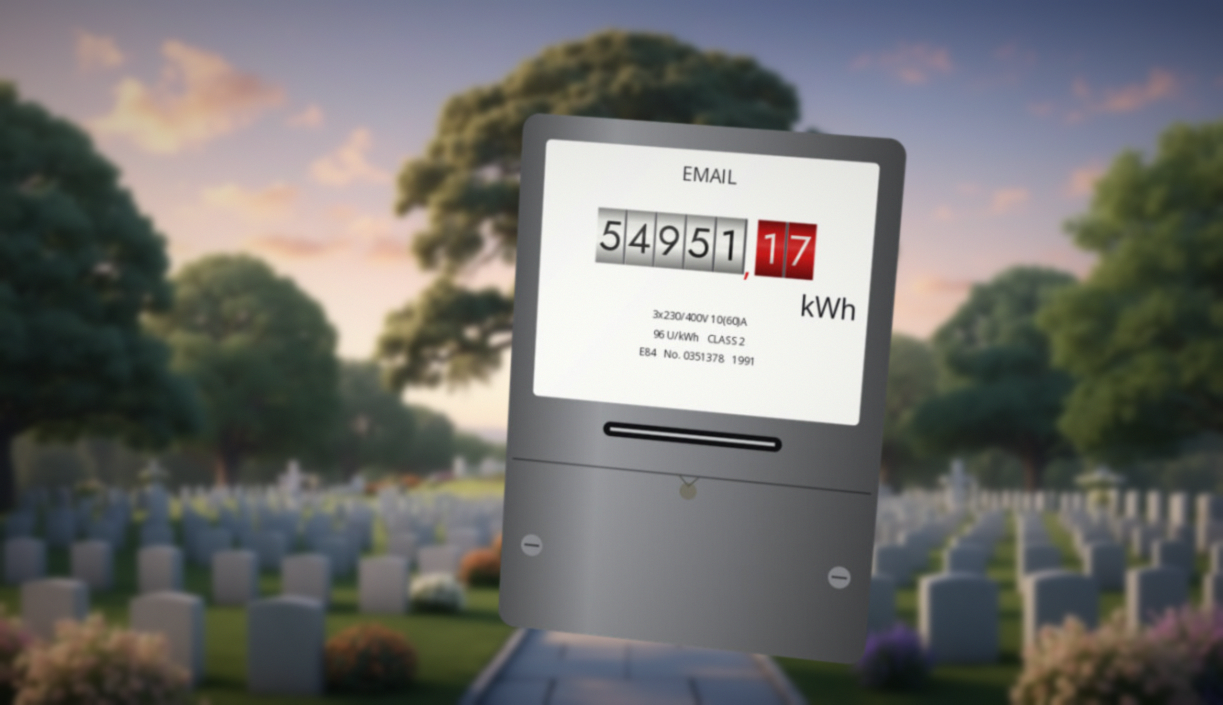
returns 54951.17 kWh
